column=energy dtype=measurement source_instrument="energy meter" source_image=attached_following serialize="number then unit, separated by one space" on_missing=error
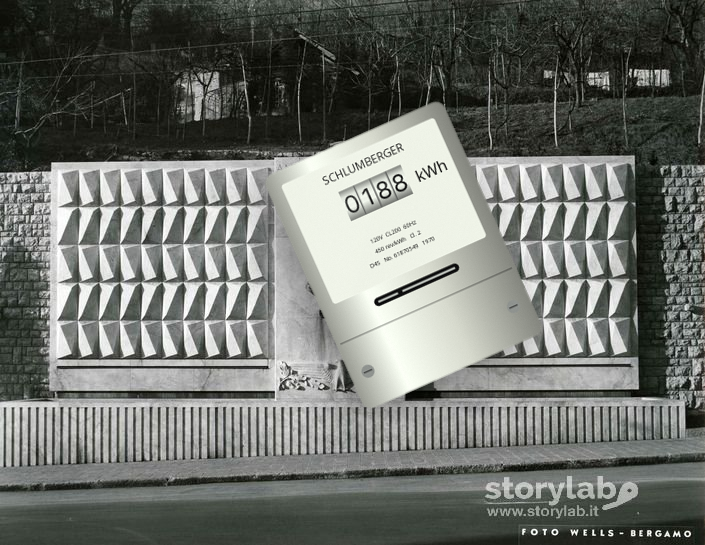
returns 188 kWh
